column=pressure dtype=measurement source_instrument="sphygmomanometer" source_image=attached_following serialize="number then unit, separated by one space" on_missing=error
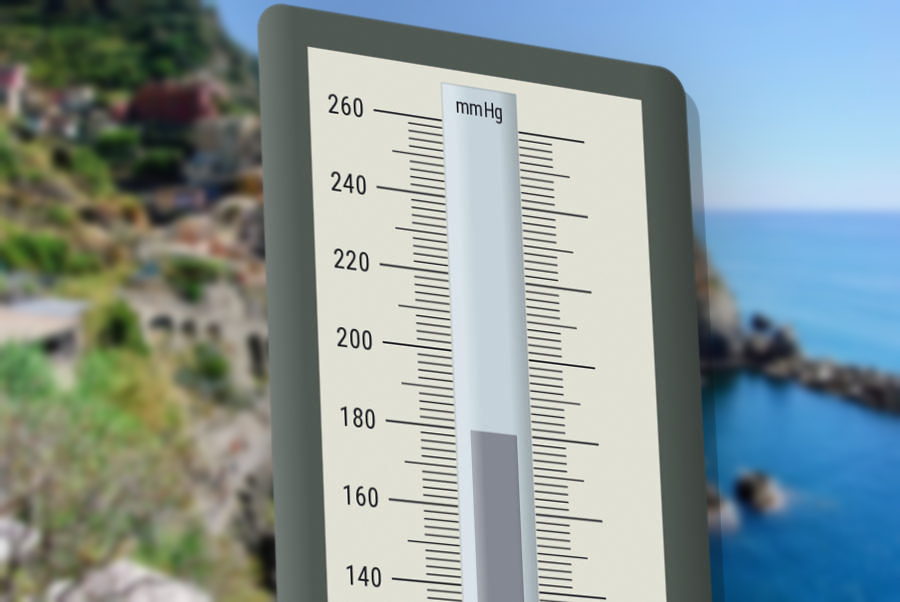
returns 180 mmHg
